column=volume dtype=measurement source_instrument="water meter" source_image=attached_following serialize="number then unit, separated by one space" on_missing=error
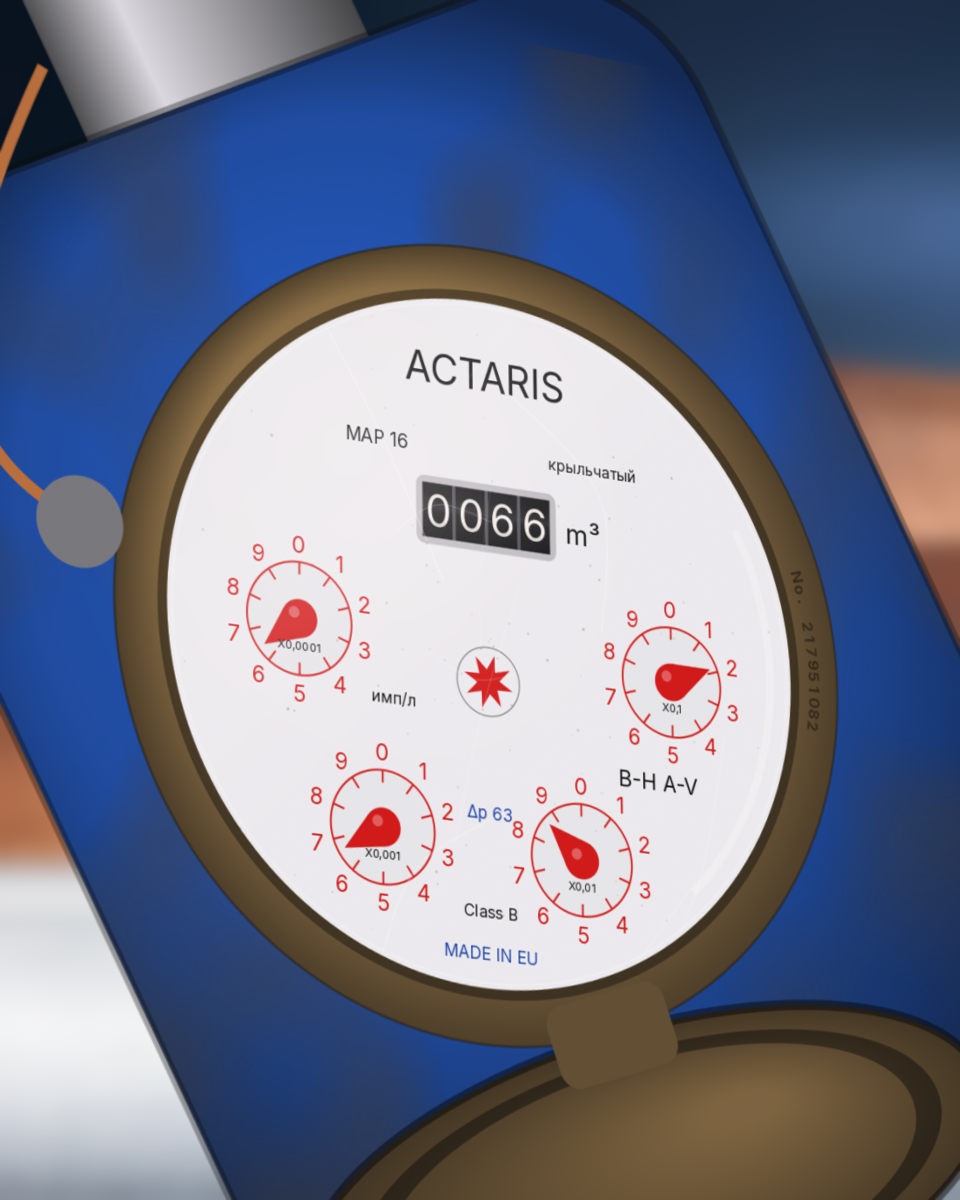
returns 66.1866 m³
